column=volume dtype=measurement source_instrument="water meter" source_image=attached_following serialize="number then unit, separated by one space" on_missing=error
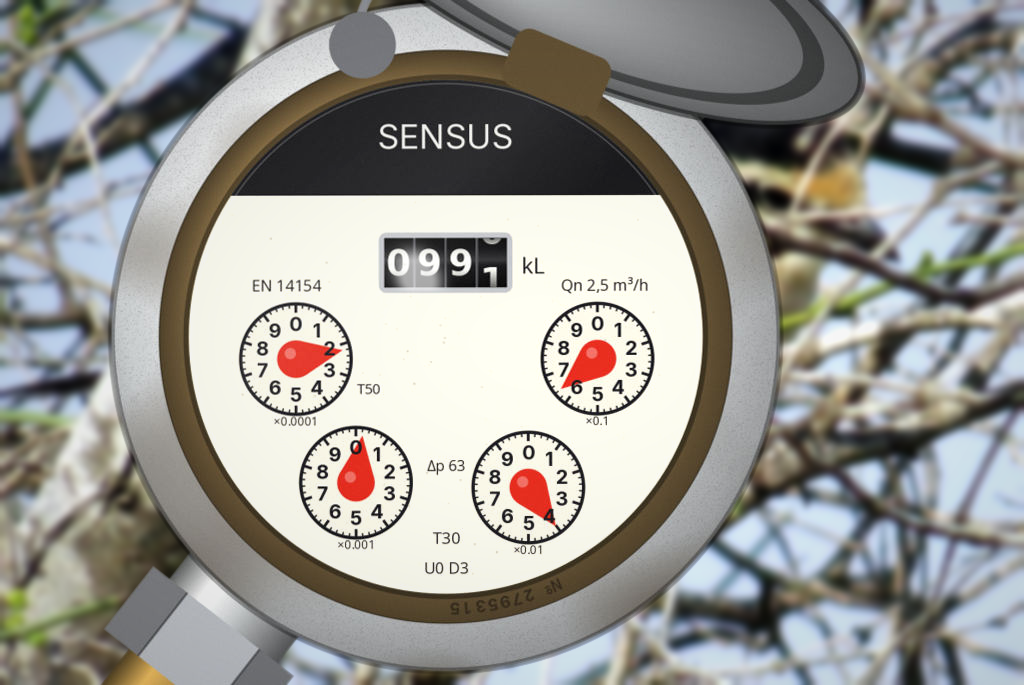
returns 990.6402 kL
